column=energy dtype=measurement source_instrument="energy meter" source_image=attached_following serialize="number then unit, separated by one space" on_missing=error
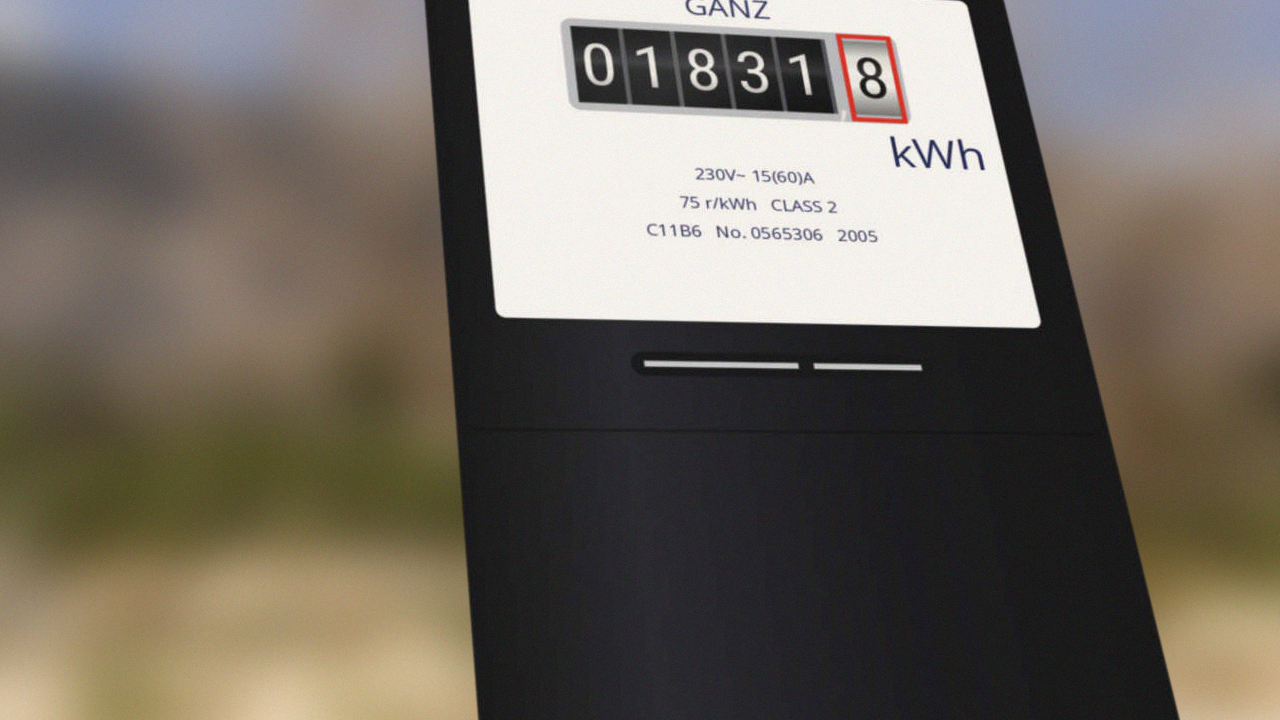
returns 1831.8 kWh
